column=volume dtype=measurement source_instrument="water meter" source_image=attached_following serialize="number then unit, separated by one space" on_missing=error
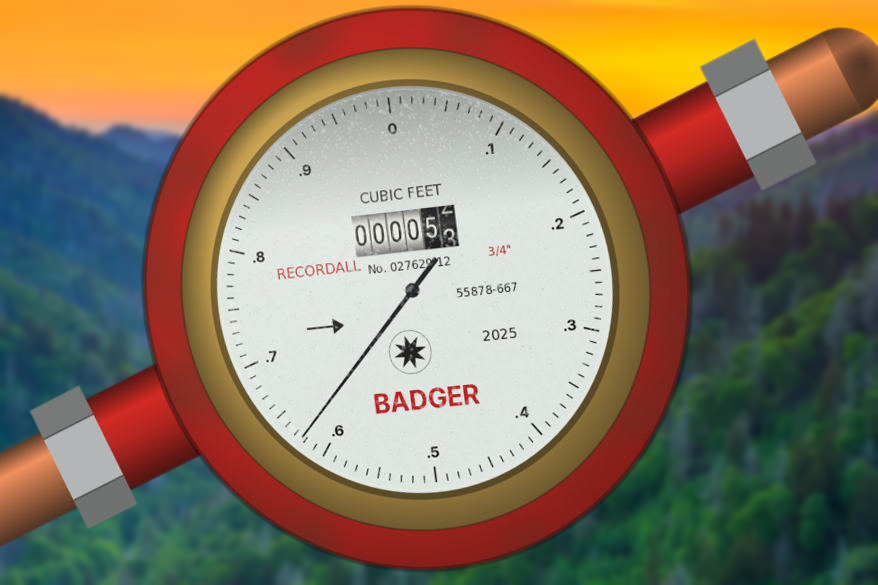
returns 52.62 ft³
